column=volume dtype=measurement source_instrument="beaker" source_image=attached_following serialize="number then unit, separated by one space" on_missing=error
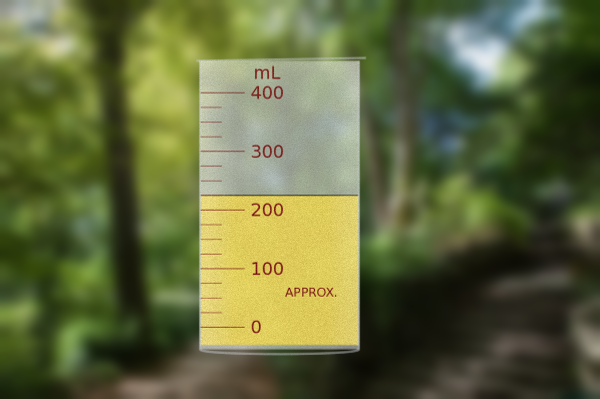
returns 225 mL
